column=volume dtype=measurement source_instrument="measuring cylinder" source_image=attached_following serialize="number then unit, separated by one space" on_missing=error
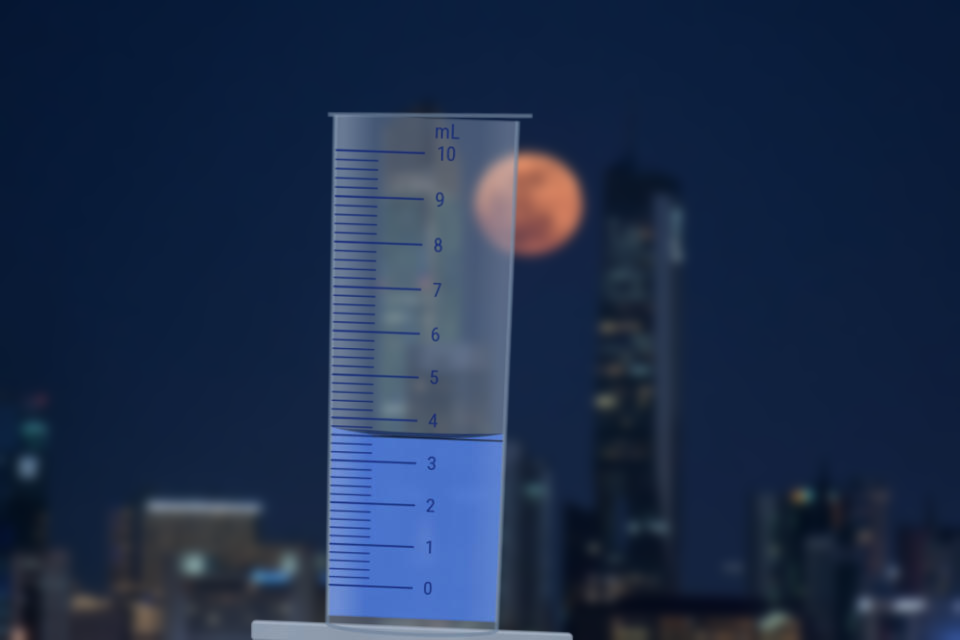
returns 3.6 mL
